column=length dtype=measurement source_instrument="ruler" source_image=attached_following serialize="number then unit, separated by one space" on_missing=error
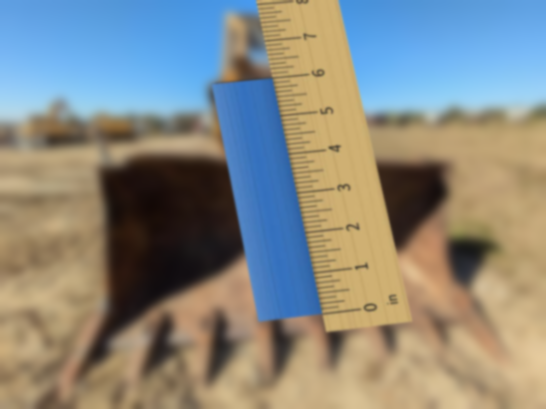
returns 6 in
